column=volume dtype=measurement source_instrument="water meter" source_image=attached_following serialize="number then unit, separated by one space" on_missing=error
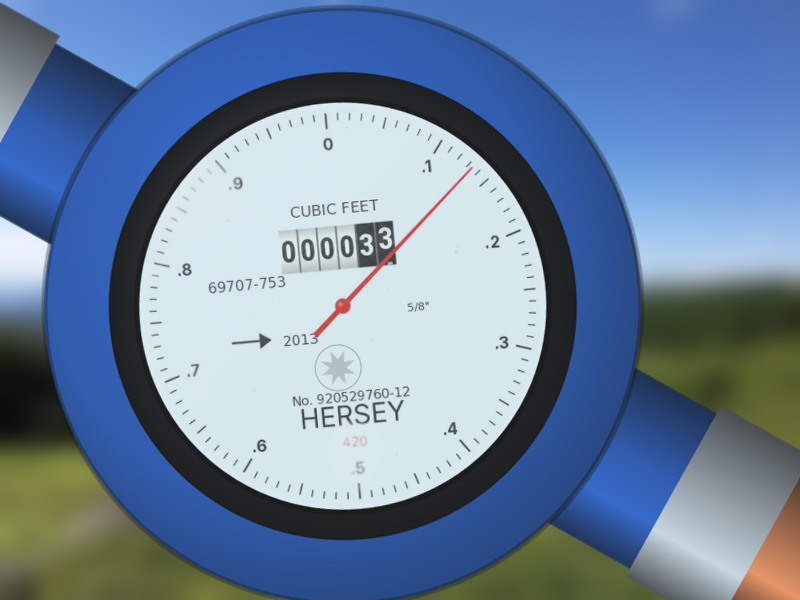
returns 33.13 ft³
